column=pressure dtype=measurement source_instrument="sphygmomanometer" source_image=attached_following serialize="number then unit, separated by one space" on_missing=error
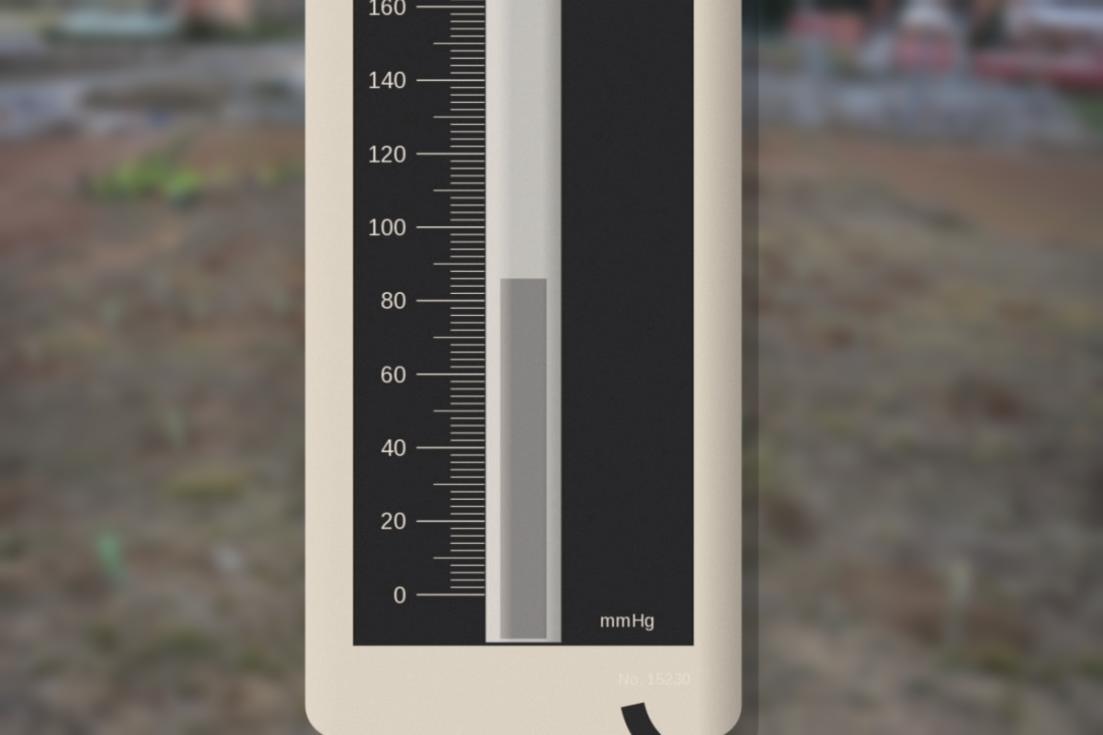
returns 86 mmHg
